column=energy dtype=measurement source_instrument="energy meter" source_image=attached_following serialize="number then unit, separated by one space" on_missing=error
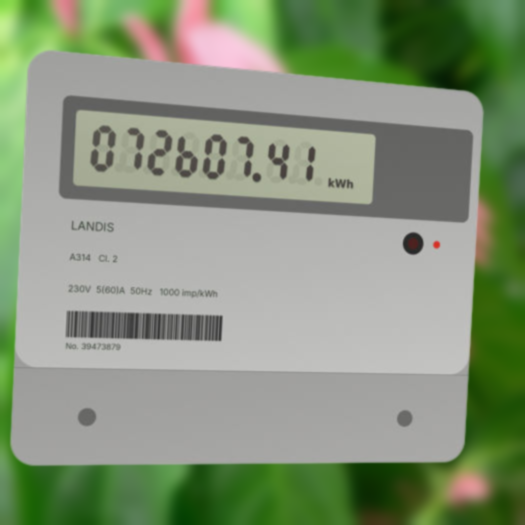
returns 72607.41 kWh
